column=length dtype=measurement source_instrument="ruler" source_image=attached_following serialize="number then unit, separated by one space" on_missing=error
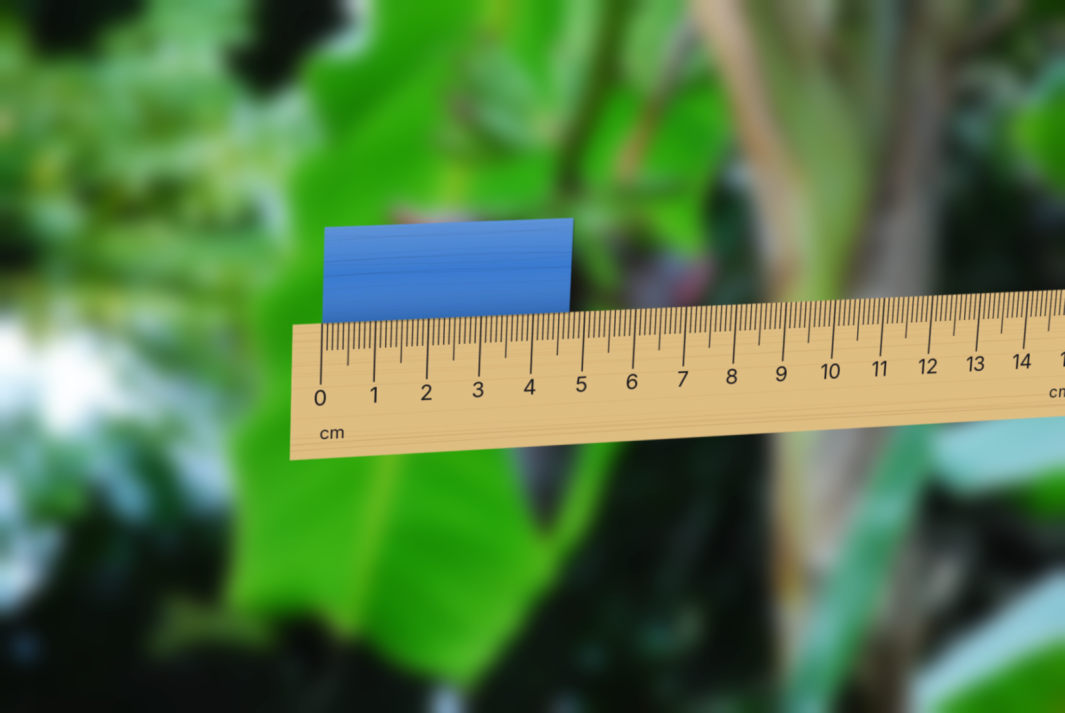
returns 4.7 cm
